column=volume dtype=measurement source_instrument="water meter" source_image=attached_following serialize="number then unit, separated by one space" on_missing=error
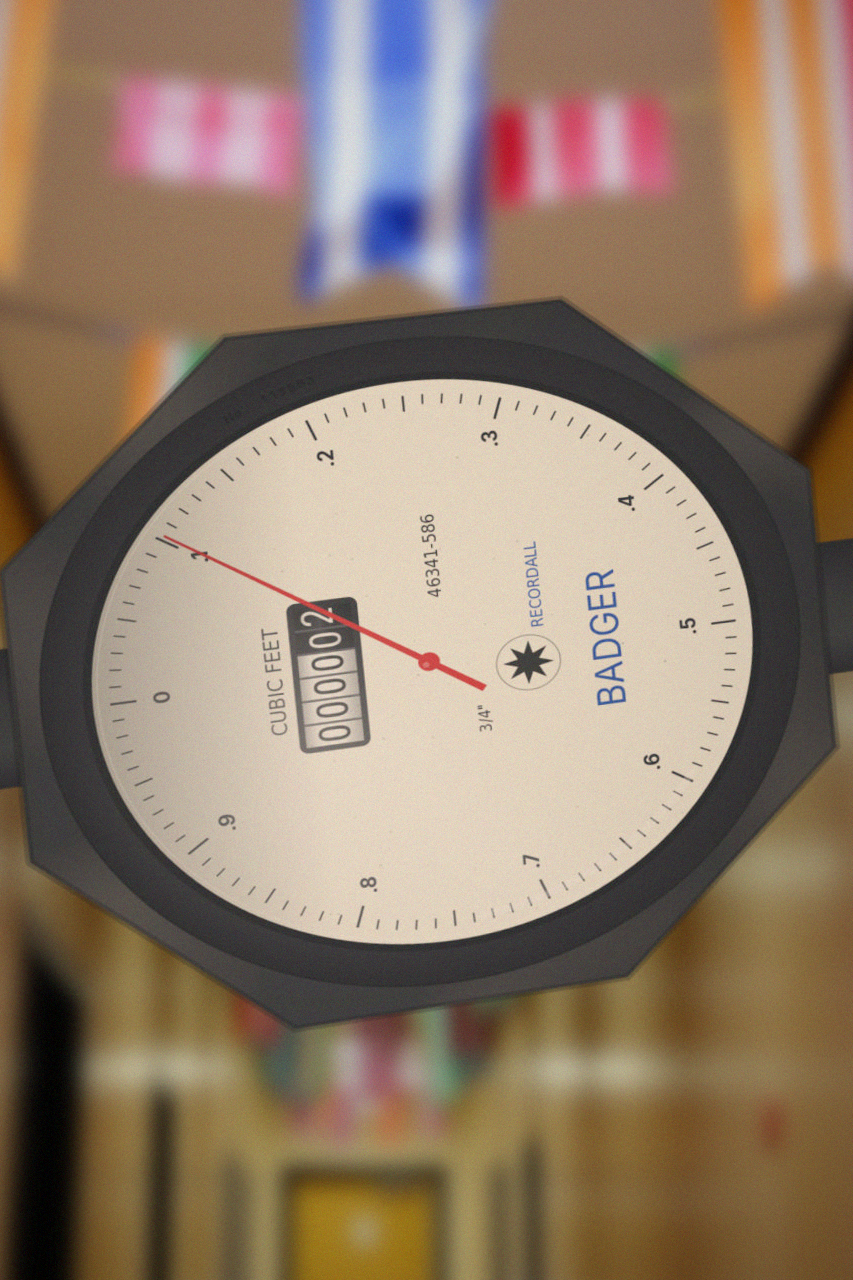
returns 2.10 ft³
